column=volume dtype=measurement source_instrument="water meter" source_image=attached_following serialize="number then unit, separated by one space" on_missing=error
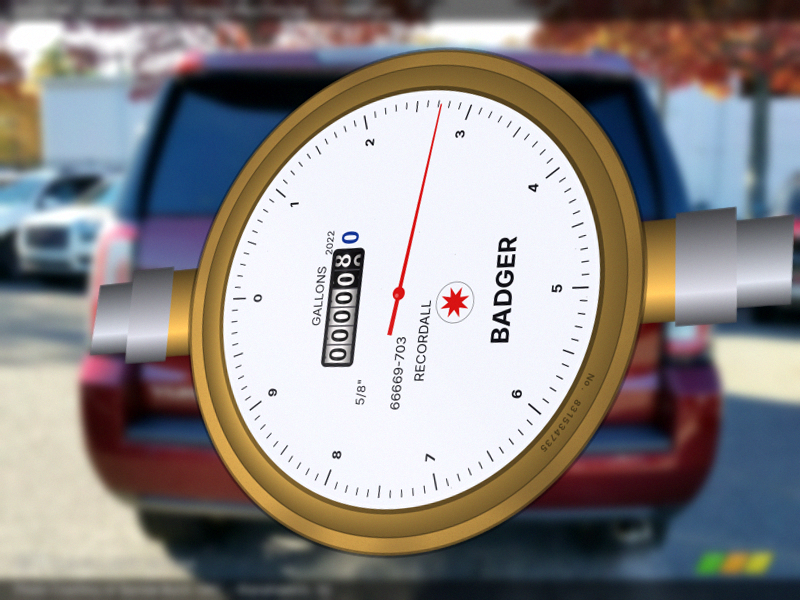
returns 82.7 gal
